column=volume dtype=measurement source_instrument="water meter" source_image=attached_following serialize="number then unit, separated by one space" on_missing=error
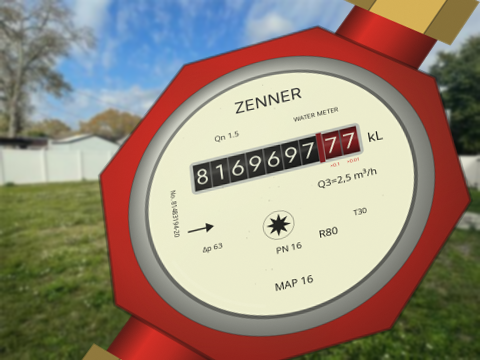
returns 8169697.77 kL
